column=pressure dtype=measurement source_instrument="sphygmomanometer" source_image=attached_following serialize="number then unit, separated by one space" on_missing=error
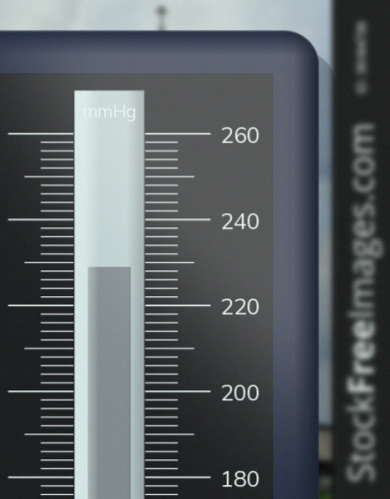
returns 229 mmHg
